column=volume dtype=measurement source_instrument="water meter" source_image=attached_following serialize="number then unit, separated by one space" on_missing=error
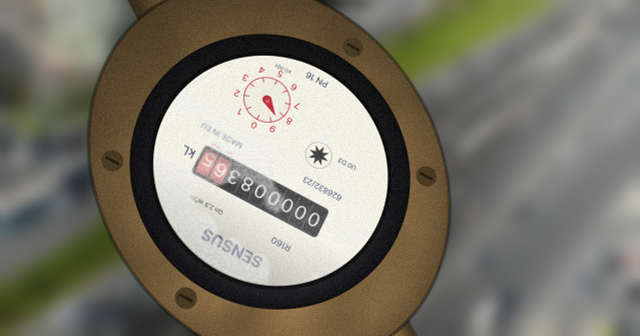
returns 83.648 kL
